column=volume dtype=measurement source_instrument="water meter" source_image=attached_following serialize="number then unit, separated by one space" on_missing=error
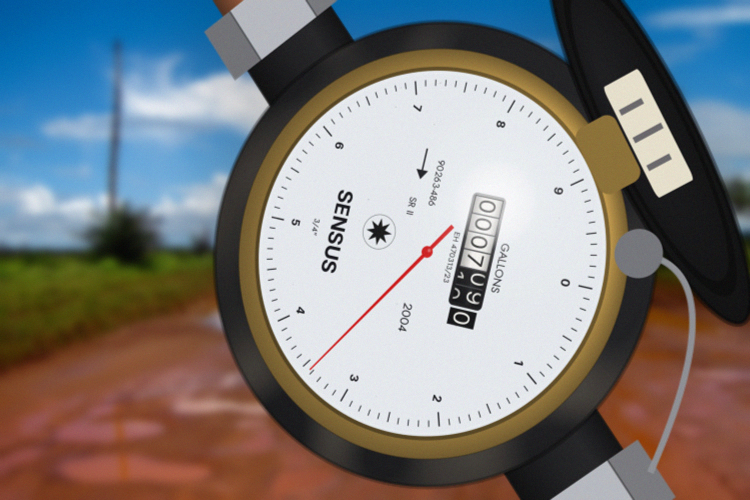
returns 7093.4 gal
